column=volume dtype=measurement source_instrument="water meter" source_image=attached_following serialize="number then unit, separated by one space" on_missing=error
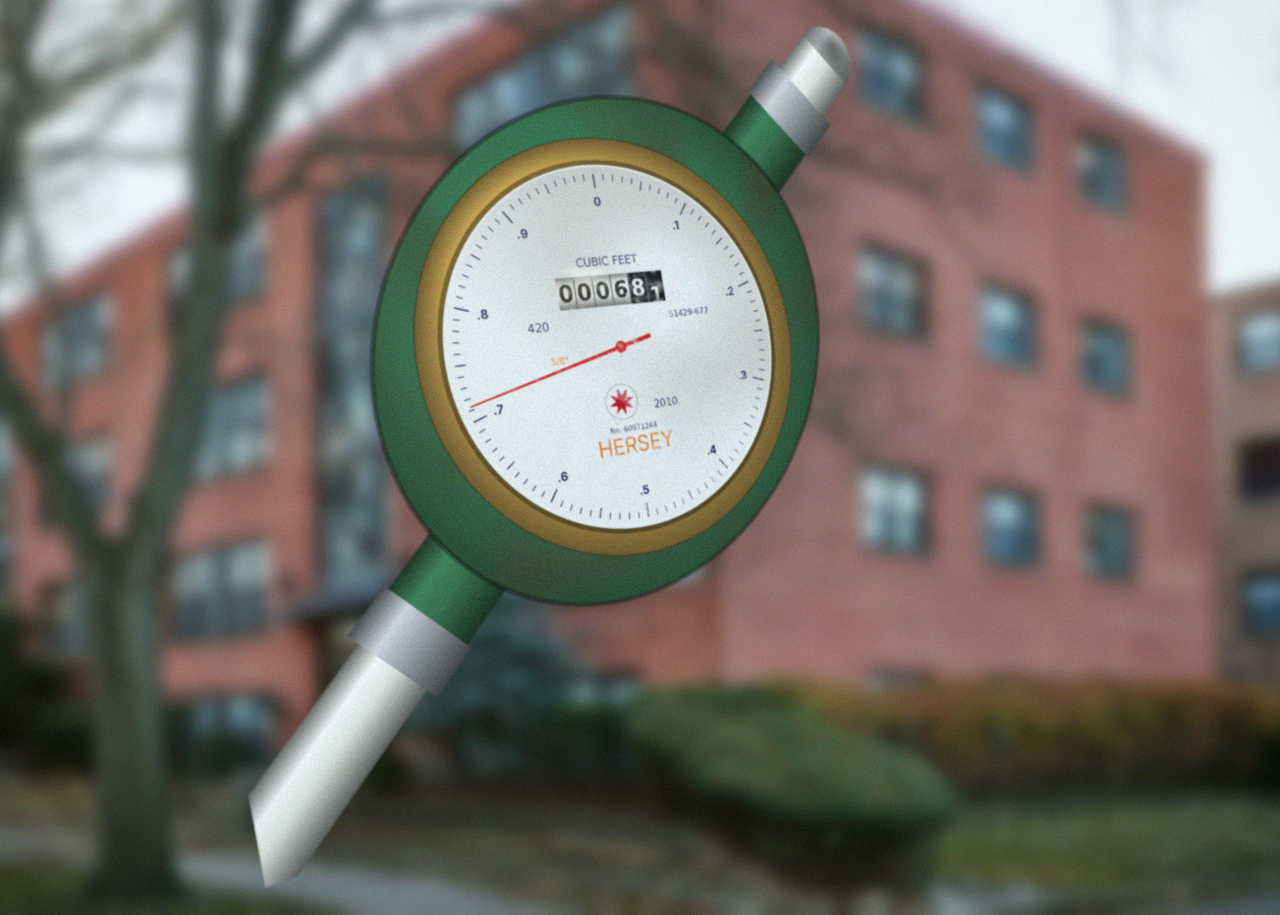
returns 680.71 ft³
